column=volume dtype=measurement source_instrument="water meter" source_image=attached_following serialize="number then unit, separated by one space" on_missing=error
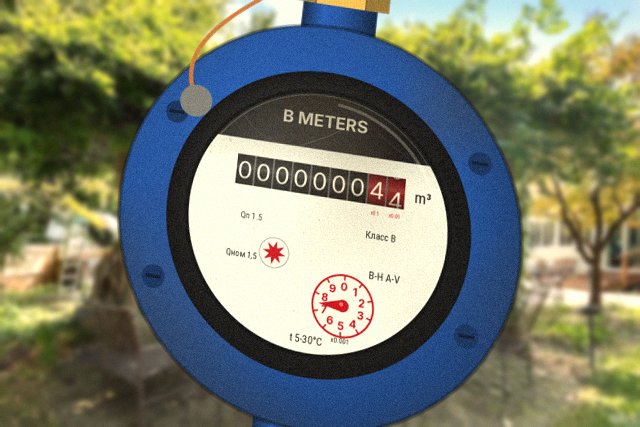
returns 0.437 m³
